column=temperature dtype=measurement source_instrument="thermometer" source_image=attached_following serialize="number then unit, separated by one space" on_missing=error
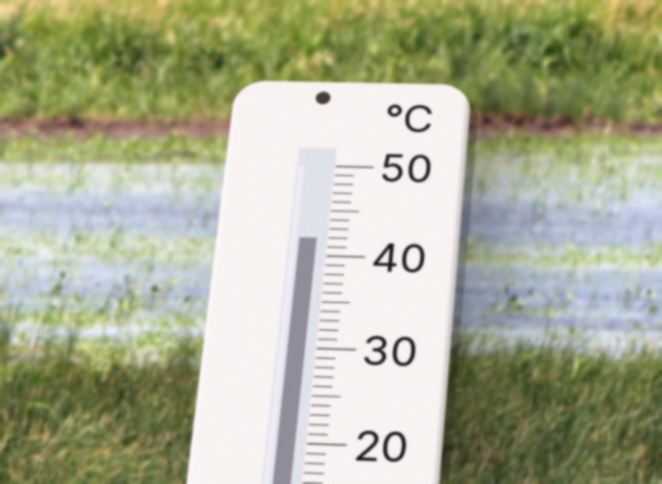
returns 42 °C
